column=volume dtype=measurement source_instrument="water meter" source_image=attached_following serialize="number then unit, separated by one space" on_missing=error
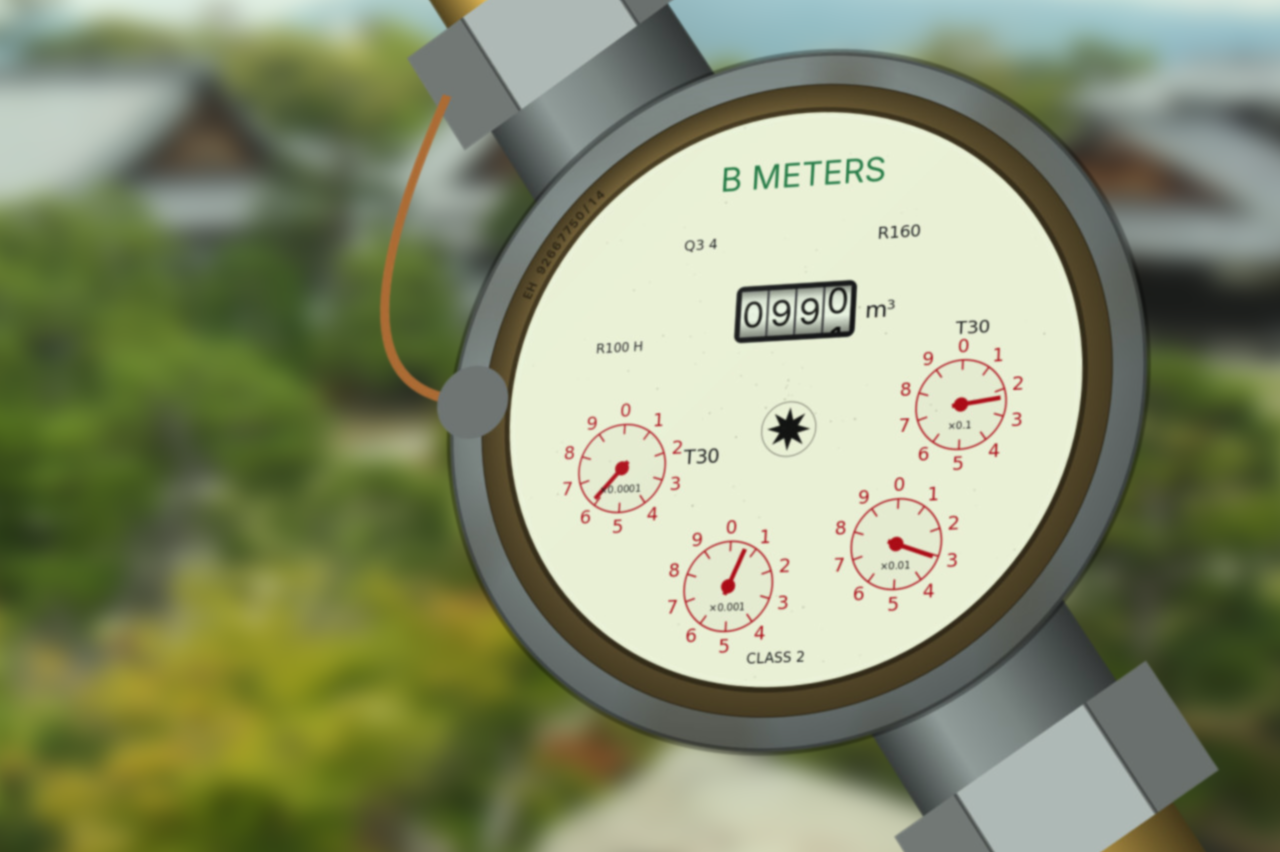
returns 990.2306 m³
